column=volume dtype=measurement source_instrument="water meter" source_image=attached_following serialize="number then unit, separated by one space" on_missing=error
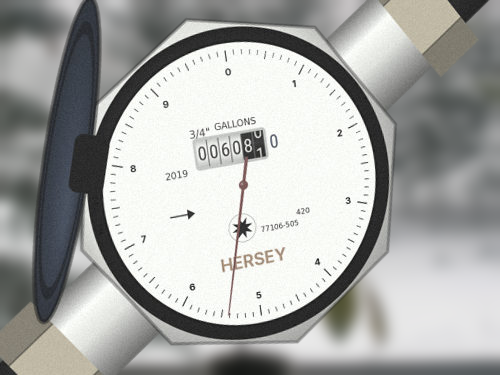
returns 60805.4 gal
